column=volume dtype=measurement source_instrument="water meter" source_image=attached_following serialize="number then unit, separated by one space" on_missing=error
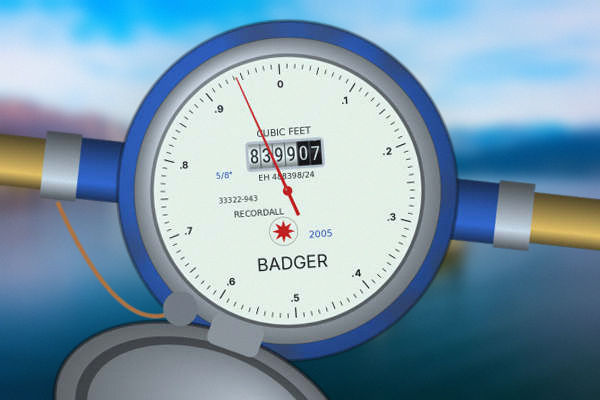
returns 839906.94 ft³
